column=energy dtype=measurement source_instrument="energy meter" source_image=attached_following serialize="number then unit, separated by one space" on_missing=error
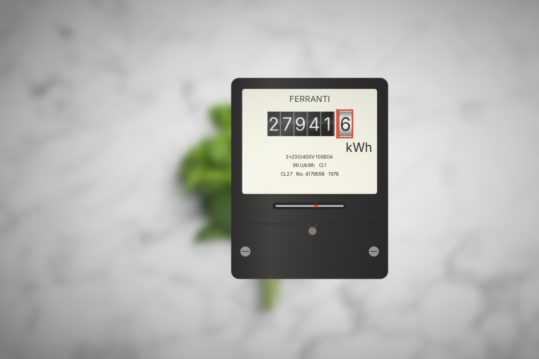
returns 27941.6 kWh
